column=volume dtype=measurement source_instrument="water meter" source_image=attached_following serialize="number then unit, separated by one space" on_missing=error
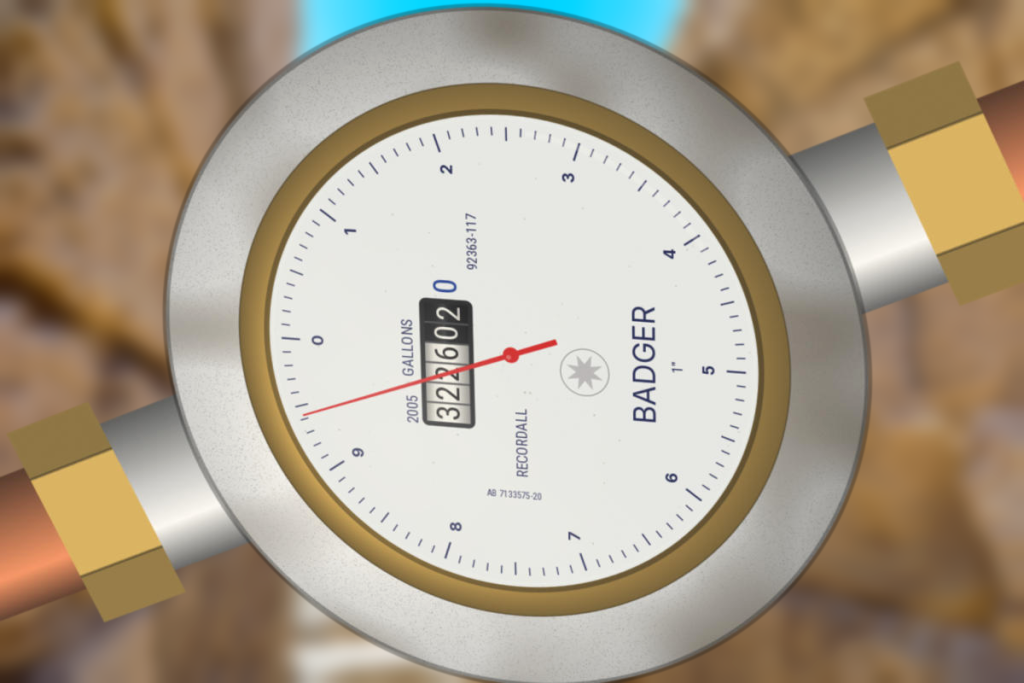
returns 3226019.4 gal
